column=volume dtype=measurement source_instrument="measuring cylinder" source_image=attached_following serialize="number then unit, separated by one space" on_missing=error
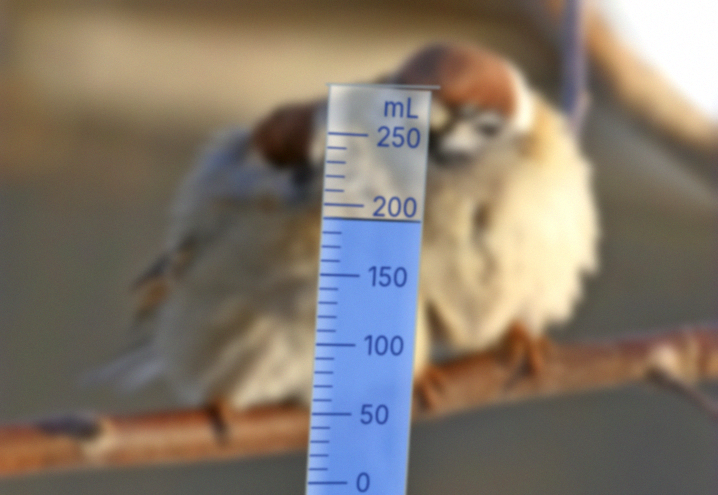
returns 190 mL
